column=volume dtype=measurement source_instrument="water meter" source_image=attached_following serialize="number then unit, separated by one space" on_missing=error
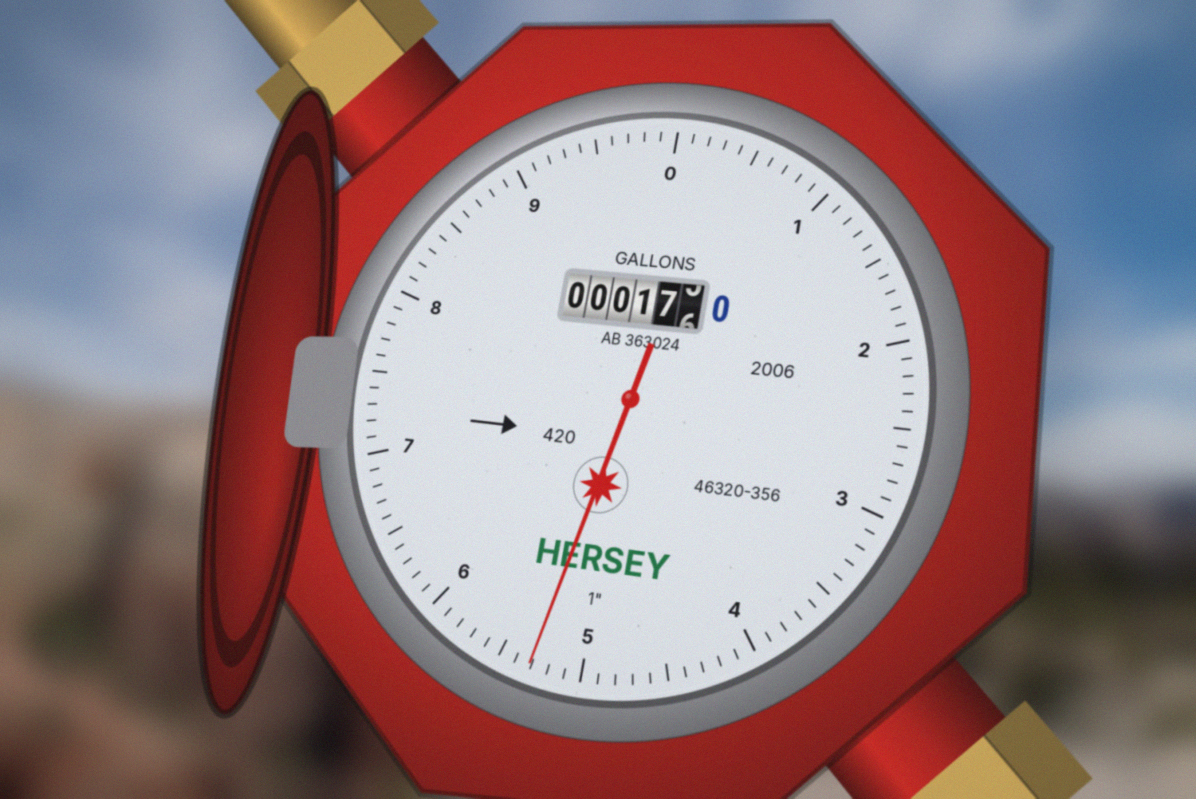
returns 1755.3 gal
